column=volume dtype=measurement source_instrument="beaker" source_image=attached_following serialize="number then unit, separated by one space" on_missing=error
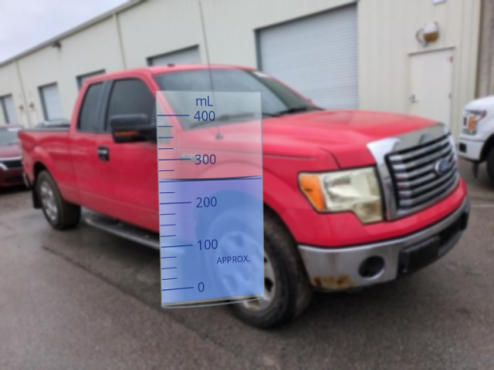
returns 250 mL
